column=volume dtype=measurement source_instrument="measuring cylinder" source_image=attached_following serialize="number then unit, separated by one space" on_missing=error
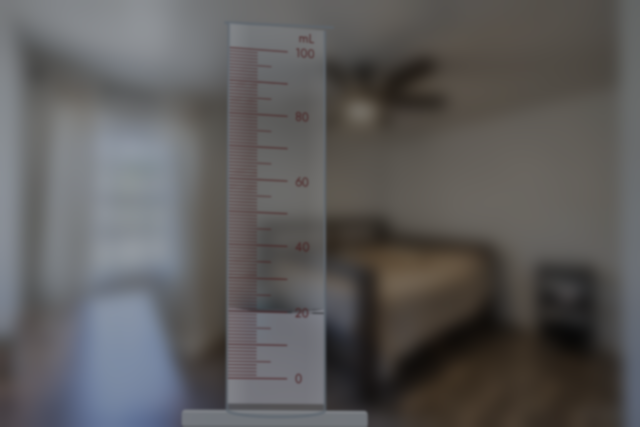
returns 20 mL
